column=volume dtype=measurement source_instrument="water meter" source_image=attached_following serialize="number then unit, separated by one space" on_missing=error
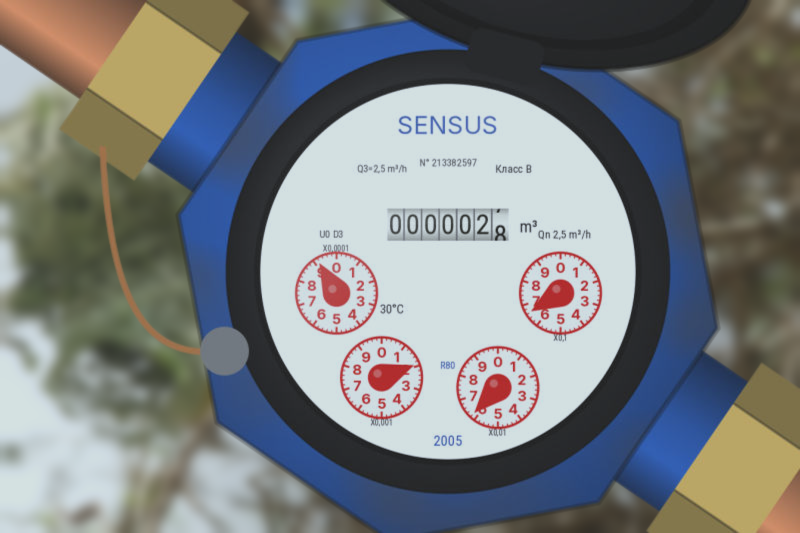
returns 27.6619 m³
